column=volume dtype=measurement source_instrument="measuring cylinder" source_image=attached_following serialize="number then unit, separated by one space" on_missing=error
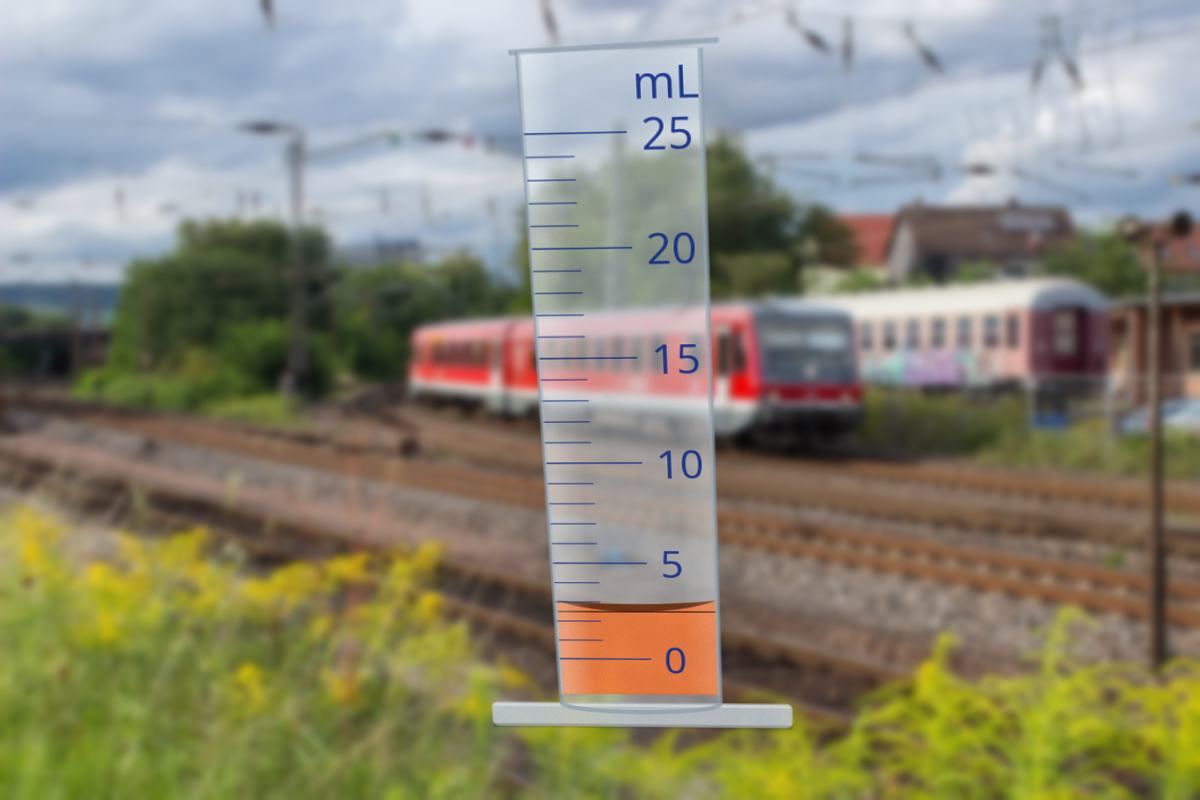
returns 2.5 mL
